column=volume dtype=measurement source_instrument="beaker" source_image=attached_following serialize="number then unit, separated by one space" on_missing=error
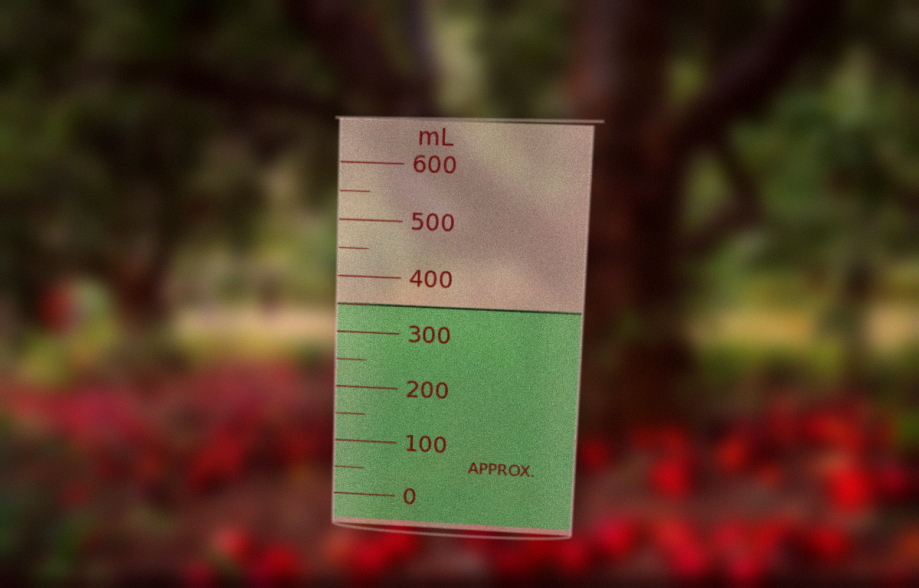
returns 350 mL
